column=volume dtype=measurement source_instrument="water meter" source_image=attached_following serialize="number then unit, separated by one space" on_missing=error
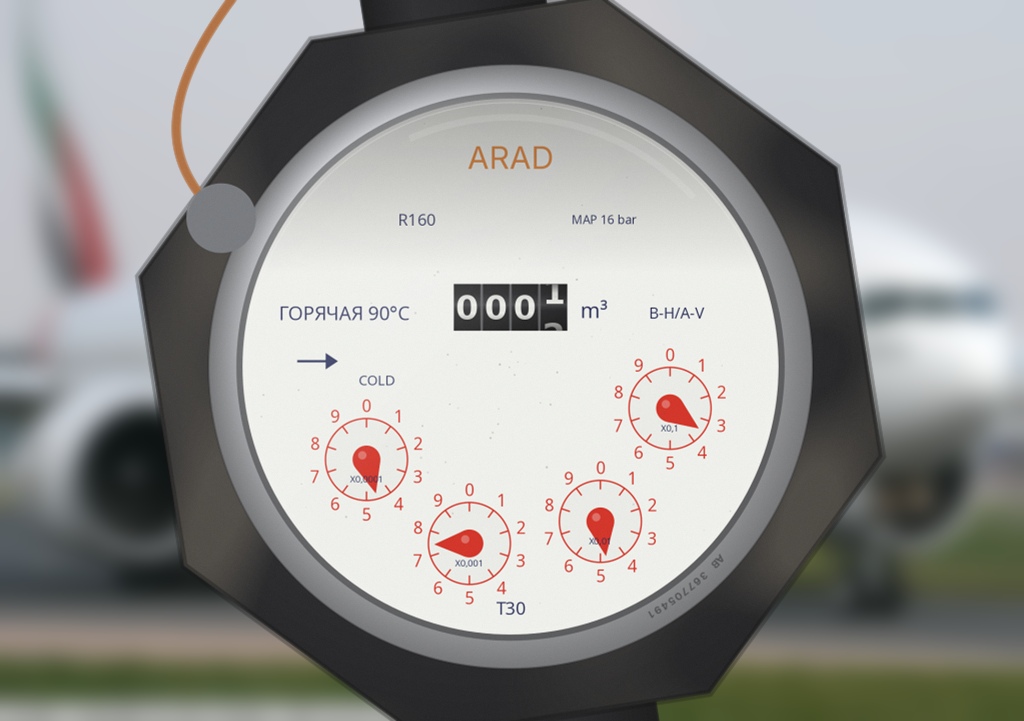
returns 1.3474 m³
